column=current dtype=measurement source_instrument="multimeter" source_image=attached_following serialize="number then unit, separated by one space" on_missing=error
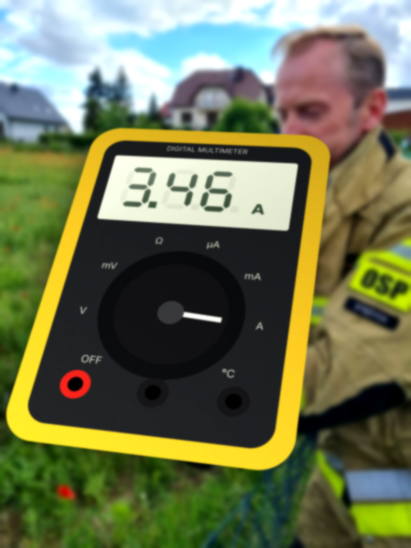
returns 3.46 A
